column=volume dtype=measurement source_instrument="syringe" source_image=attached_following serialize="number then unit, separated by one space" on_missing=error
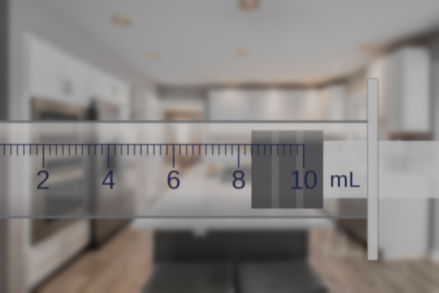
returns 8.4 mL
